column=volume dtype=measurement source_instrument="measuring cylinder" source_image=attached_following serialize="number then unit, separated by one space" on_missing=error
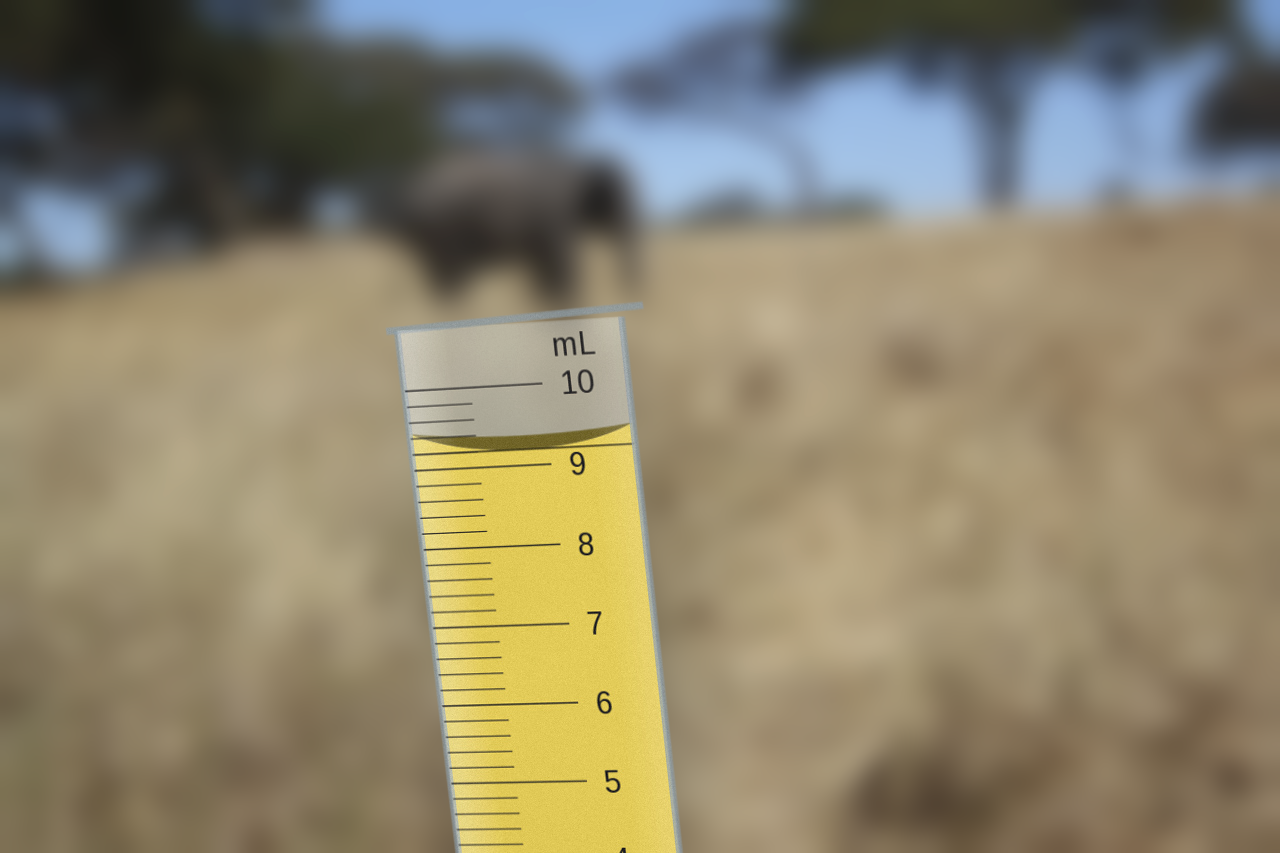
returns 9.2 mL
